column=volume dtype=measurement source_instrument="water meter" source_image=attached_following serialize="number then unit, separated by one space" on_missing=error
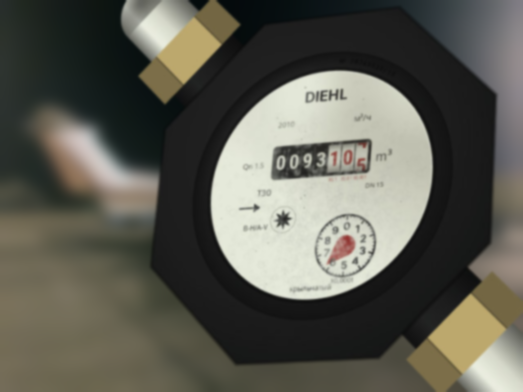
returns 93.1046 m³
